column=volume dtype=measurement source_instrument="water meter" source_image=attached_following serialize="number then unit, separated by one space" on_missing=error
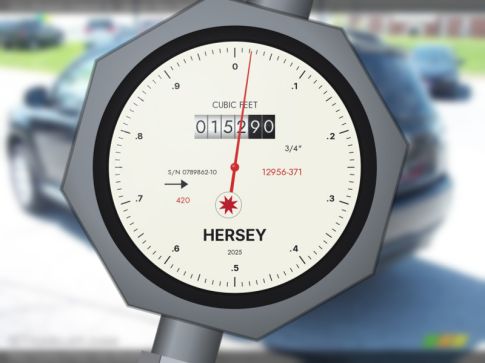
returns 15290.02 ft³
